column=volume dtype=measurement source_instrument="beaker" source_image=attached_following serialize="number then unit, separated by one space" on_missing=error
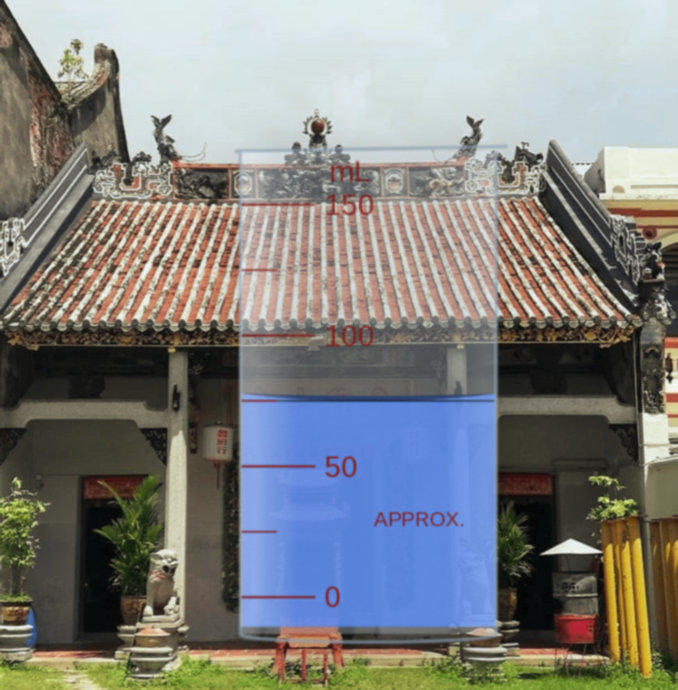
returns 75 mL
